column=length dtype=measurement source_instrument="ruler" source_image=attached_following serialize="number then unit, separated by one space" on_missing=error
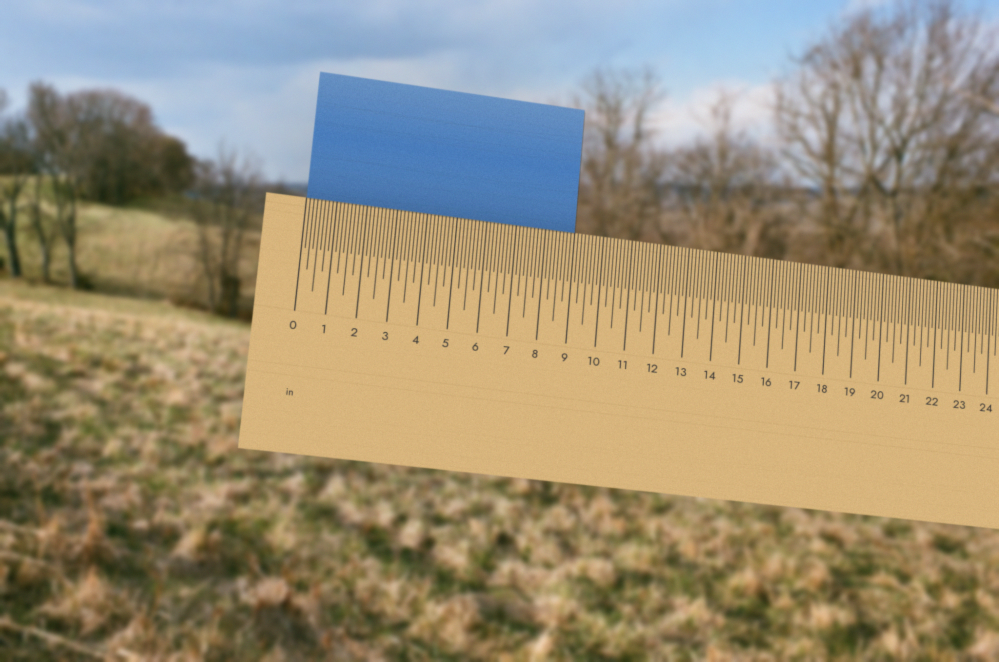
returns 9 in
